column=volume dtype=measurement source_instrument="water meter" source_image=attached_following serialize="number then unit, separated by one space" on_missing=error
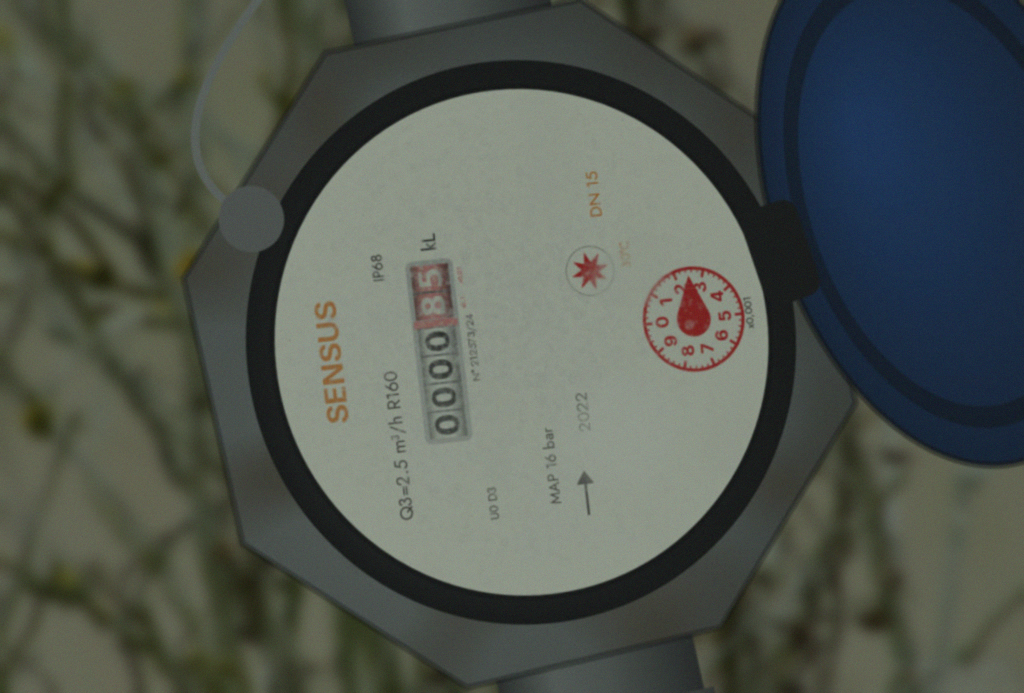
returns 0.852 kL
